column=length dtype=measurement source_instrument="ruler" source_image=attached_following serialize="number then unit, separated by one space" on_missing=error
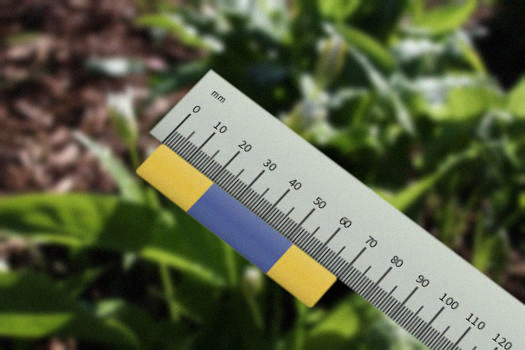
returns 70 mm
